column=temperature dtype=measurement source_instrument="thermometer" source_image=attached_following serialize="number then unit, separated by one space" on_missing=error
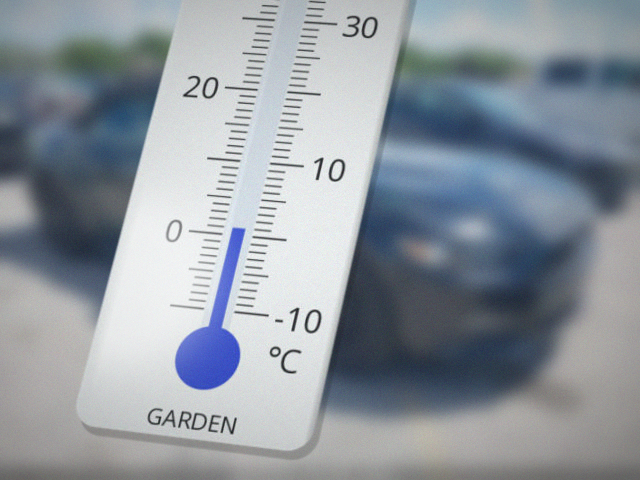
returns 1 °C
